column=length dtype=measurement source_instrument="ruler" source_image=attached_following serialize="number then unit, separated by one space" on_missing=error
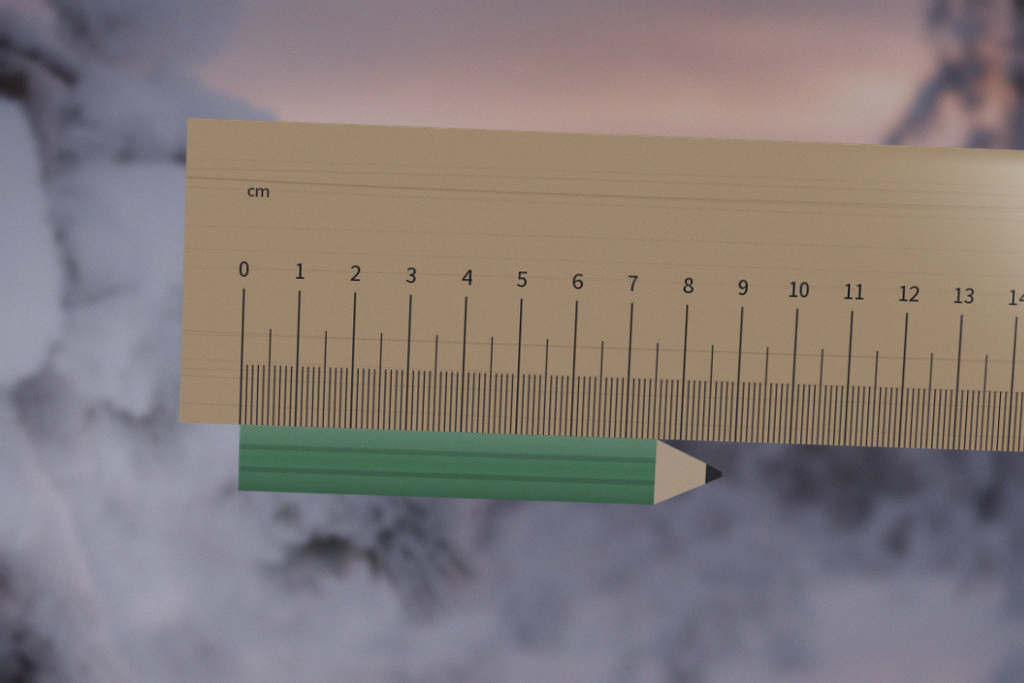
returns 8.8 cm
